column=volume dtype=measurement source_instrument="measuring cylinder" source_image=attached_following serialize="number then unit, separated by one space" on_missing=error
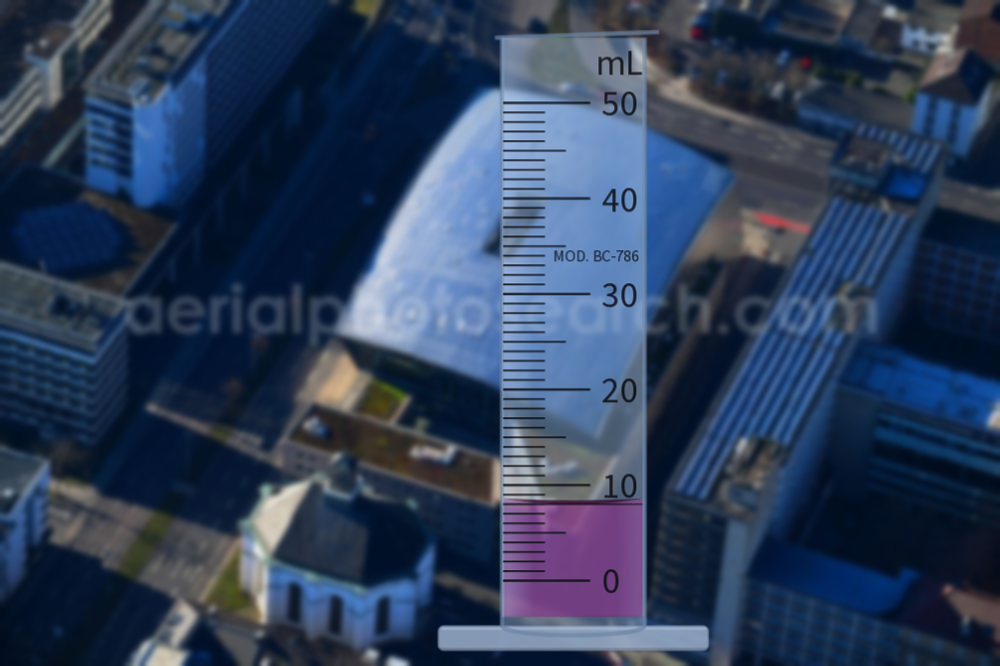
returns 8 mL
